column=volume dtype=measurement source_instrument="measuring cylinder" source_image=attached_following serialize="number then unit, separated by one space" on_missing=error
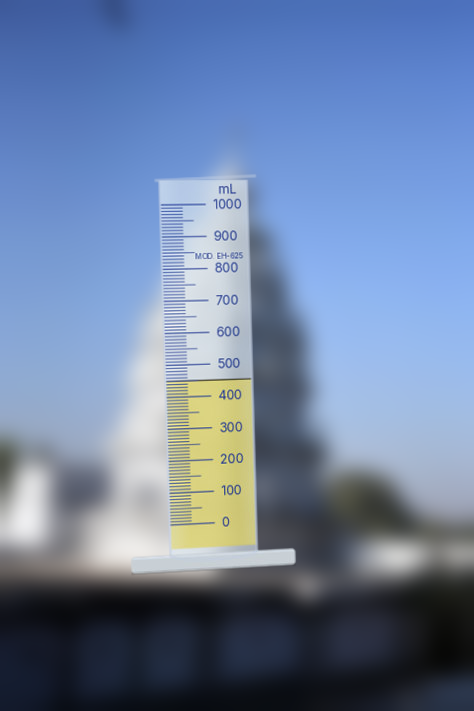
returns 450 mL
